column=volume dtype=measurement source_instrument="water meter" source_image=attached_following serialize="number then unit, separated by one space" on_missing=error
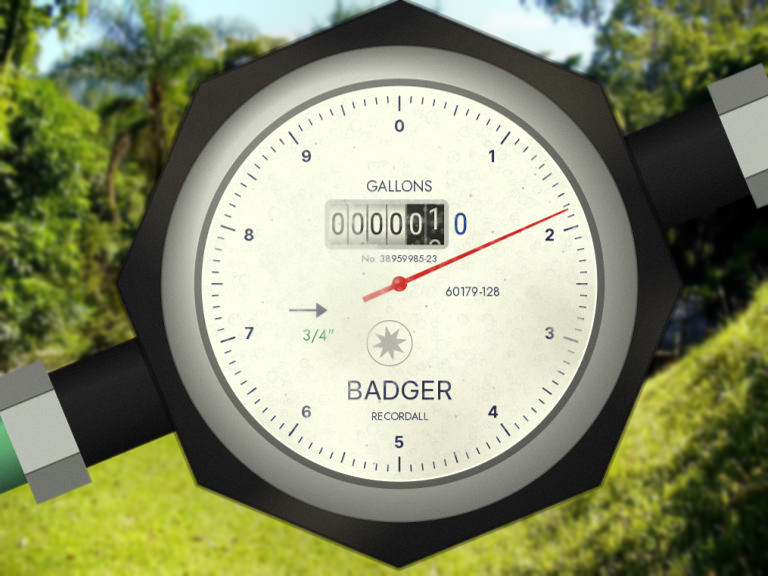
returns 11.8 gal
